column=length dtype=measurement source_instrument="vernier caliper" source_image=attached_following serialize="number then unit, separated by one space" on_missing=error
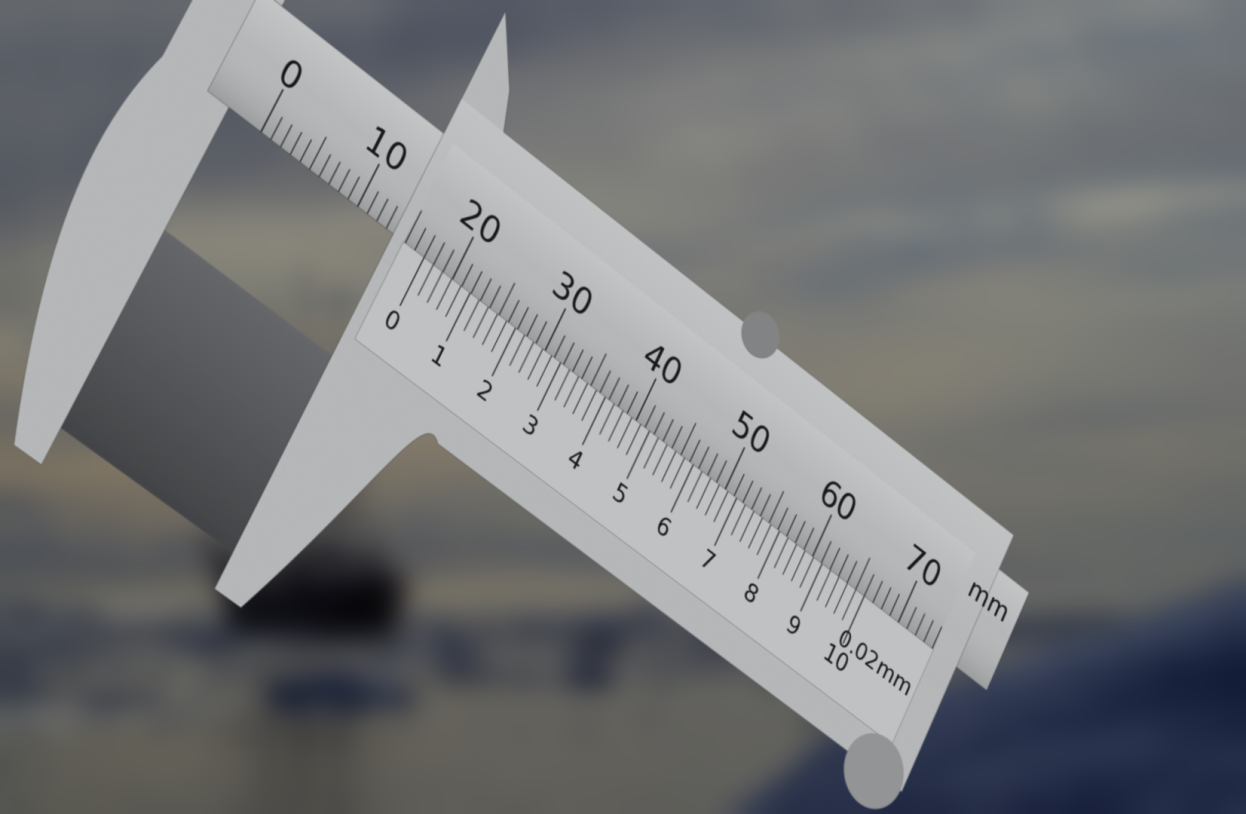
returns 17.0 mm
